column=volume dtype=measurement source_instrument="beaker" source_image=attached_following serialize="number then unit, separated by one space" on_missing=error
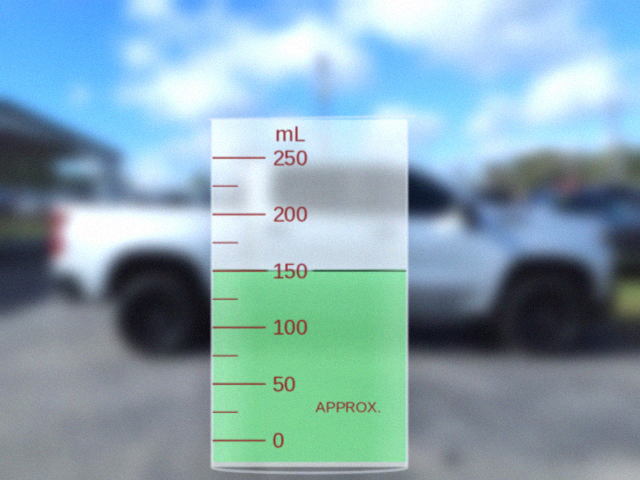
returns 150 mL
